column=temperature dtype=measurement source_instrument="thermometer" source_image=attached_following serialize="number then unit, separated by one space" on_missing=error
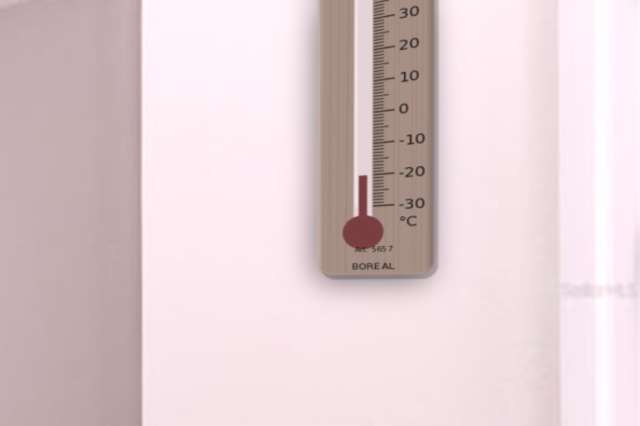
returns -20 °C
